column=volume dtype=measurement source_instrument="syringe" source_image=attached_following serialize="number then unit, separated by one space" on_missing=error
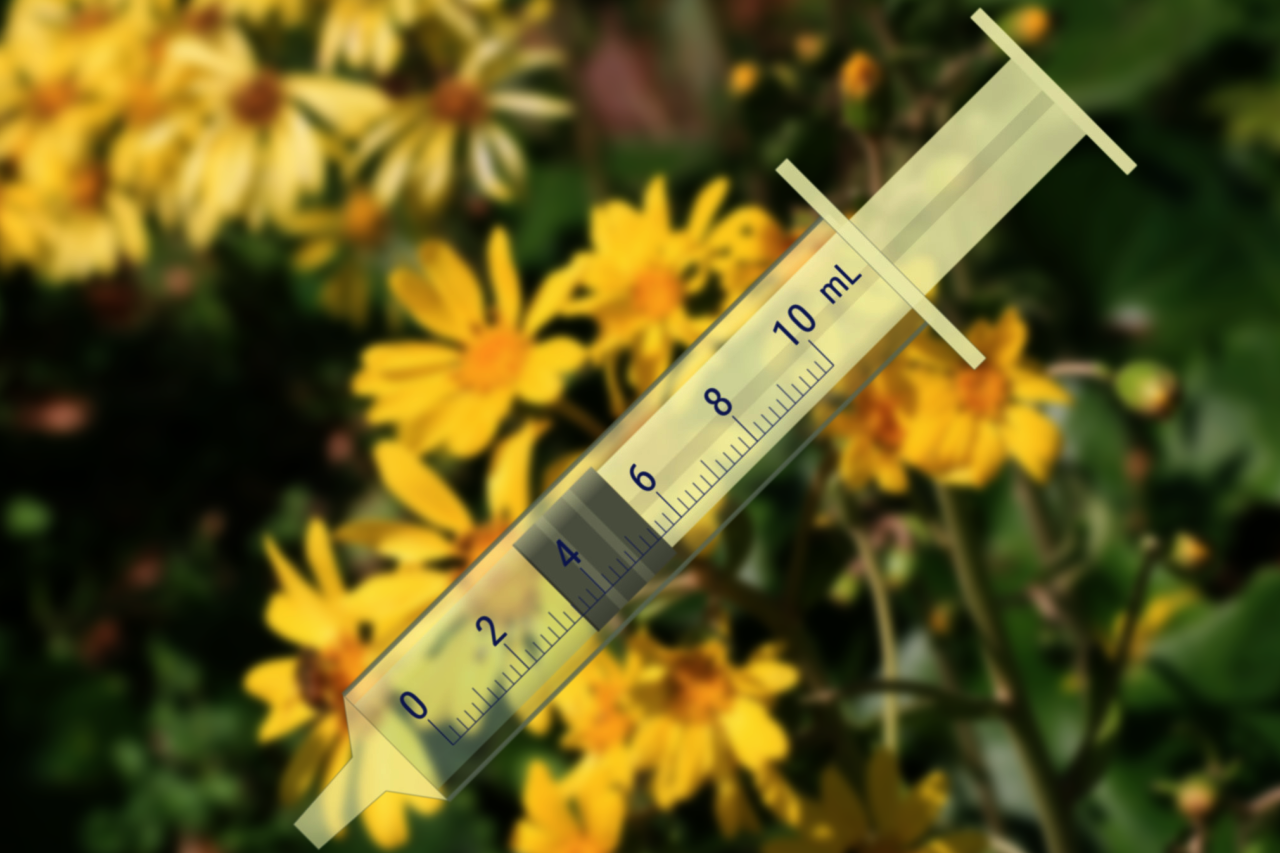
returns 3.4 mL
